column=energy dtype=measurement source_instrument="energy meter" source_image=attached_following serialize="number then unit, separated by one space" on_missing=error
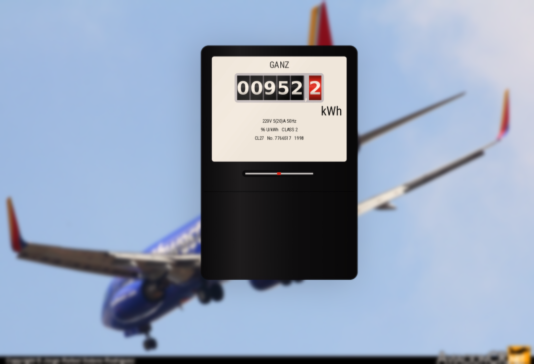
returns 952.2 kWh
